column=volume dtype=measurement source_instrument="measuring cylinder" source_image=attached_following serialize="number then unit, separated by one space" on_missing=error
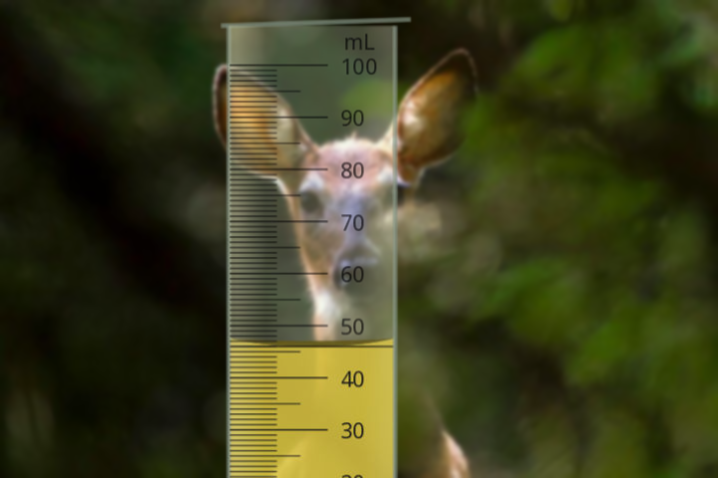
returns 46 mL
